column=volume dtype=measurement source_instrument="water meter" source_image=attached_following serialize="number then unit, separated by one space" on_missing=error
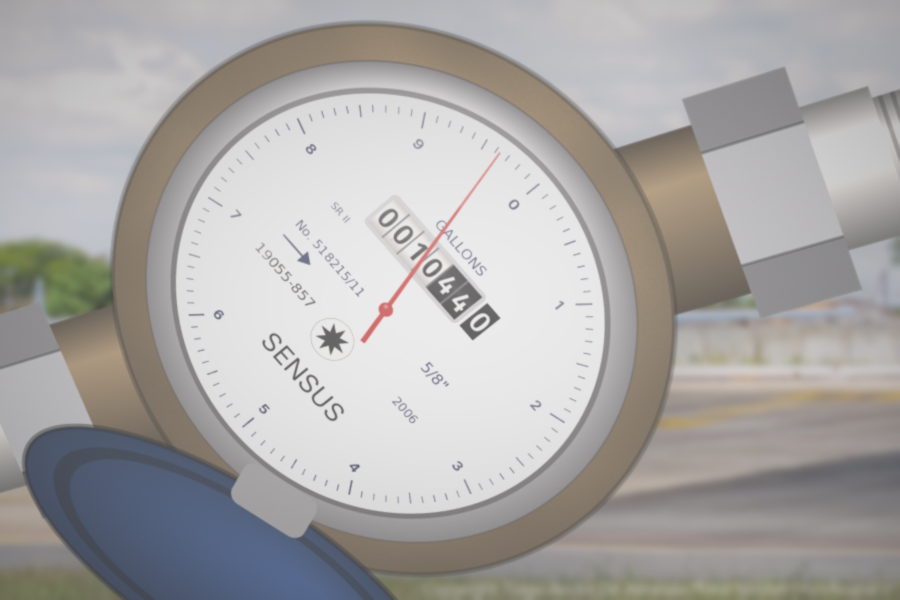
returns 10439.6 gal
